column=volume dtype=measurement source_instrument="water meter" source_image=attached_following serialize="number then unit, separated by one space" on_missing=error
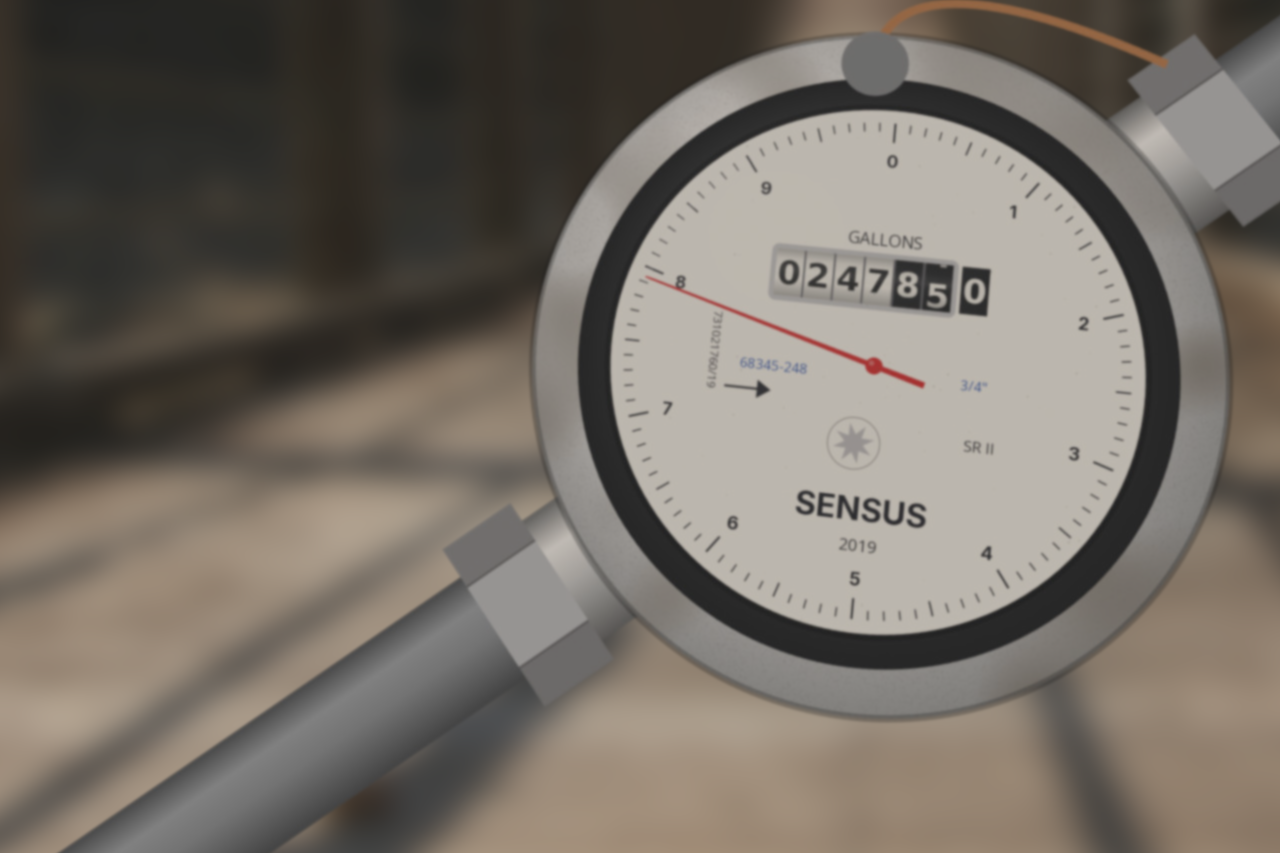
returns 247847.9 gal
